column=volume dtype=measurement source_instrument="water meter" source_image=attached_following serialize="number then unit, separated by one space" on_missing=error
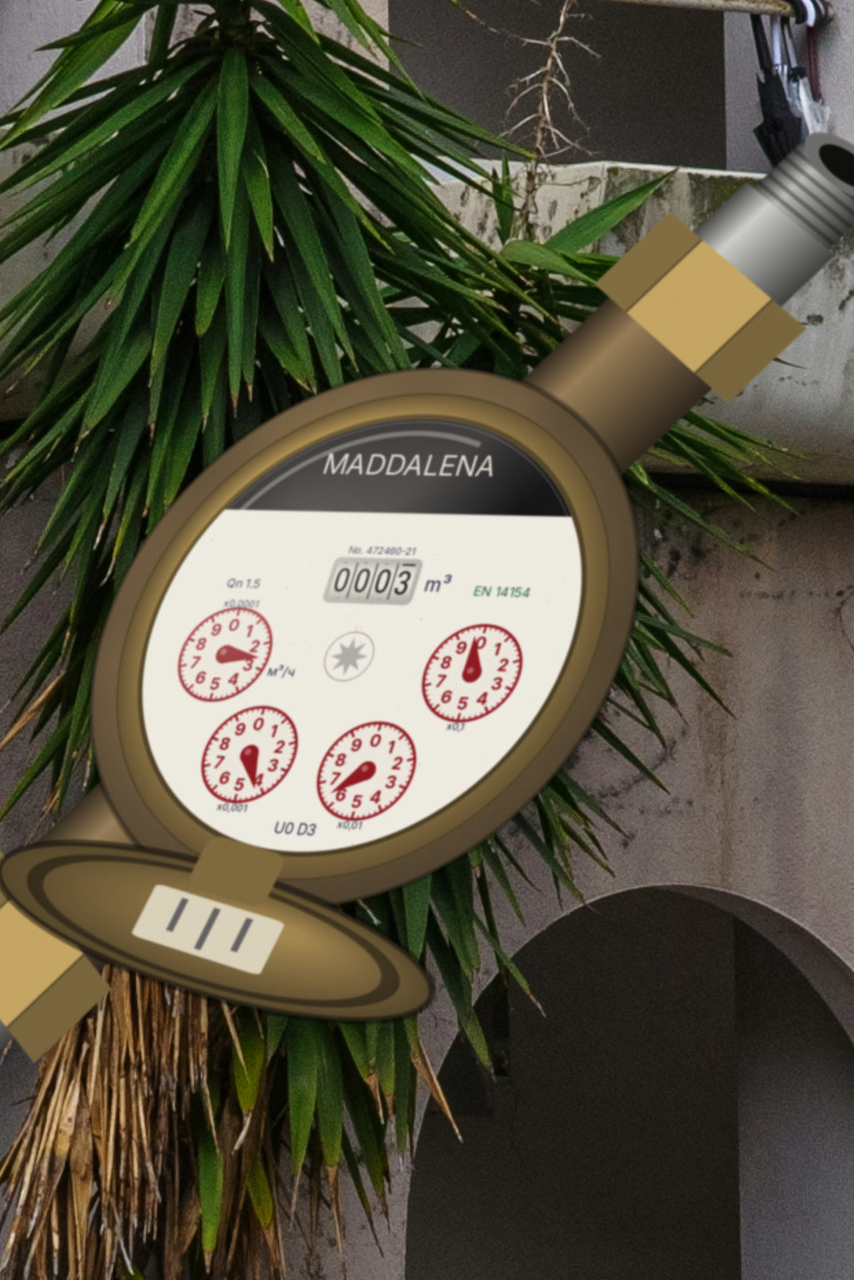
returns 2.9642 m³
